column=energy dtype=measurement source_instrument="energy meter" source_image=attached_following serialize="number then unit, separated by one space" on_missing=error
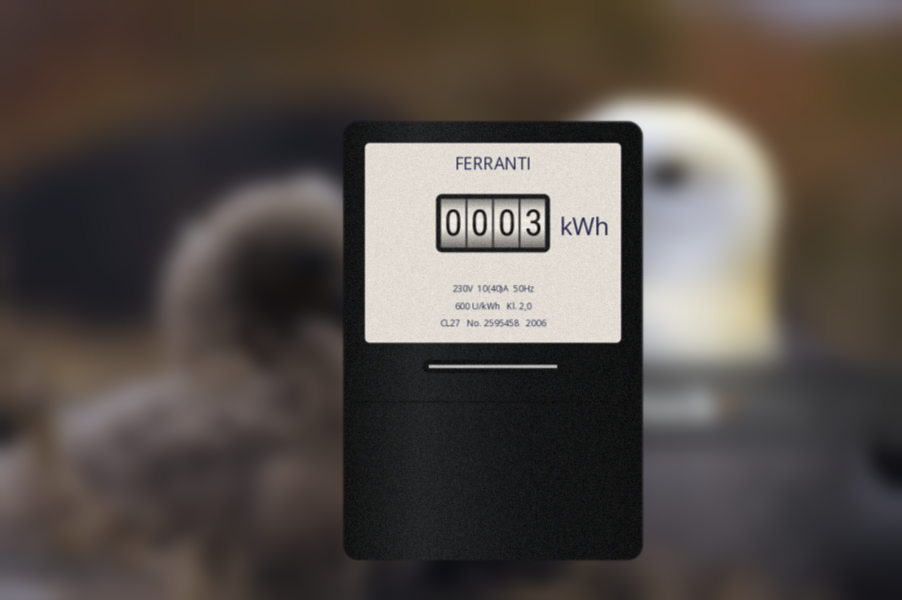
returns 3 kWh
